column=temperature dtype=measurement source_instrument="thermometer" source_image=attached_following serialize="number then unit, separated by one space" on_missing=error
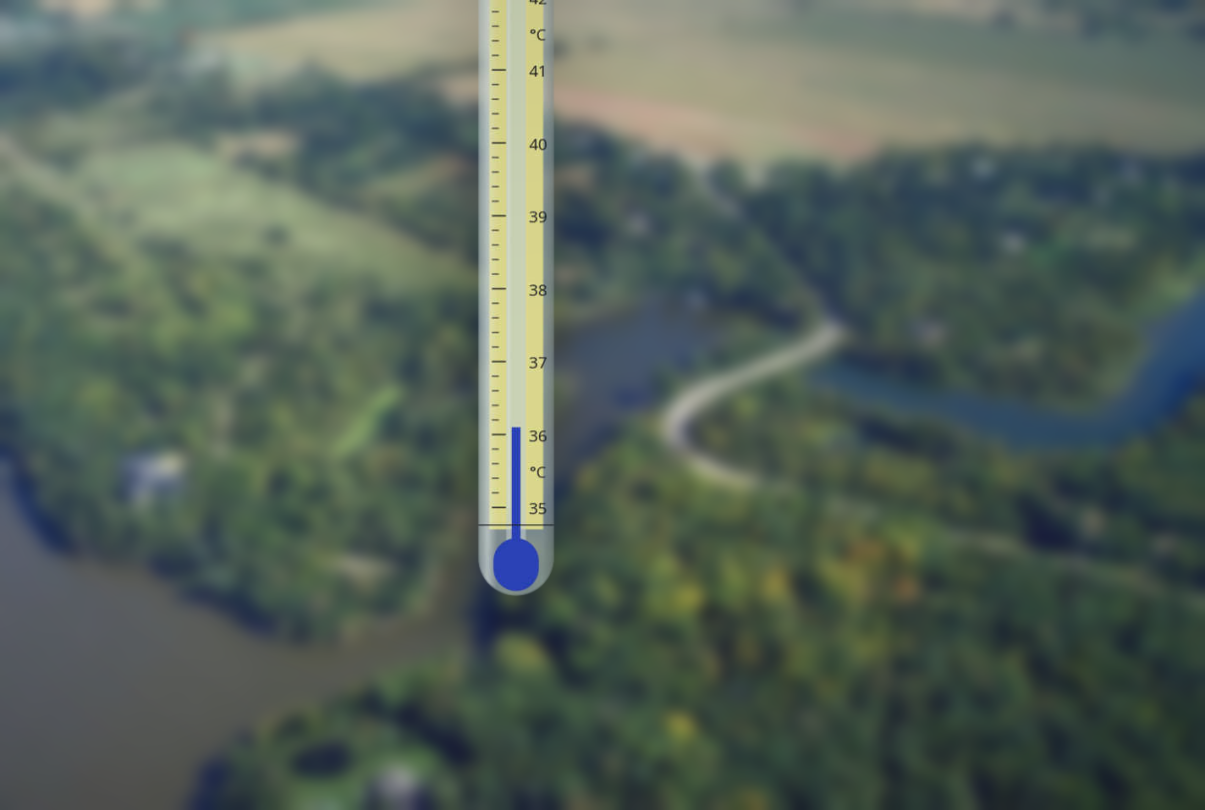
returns 36.1 °C
